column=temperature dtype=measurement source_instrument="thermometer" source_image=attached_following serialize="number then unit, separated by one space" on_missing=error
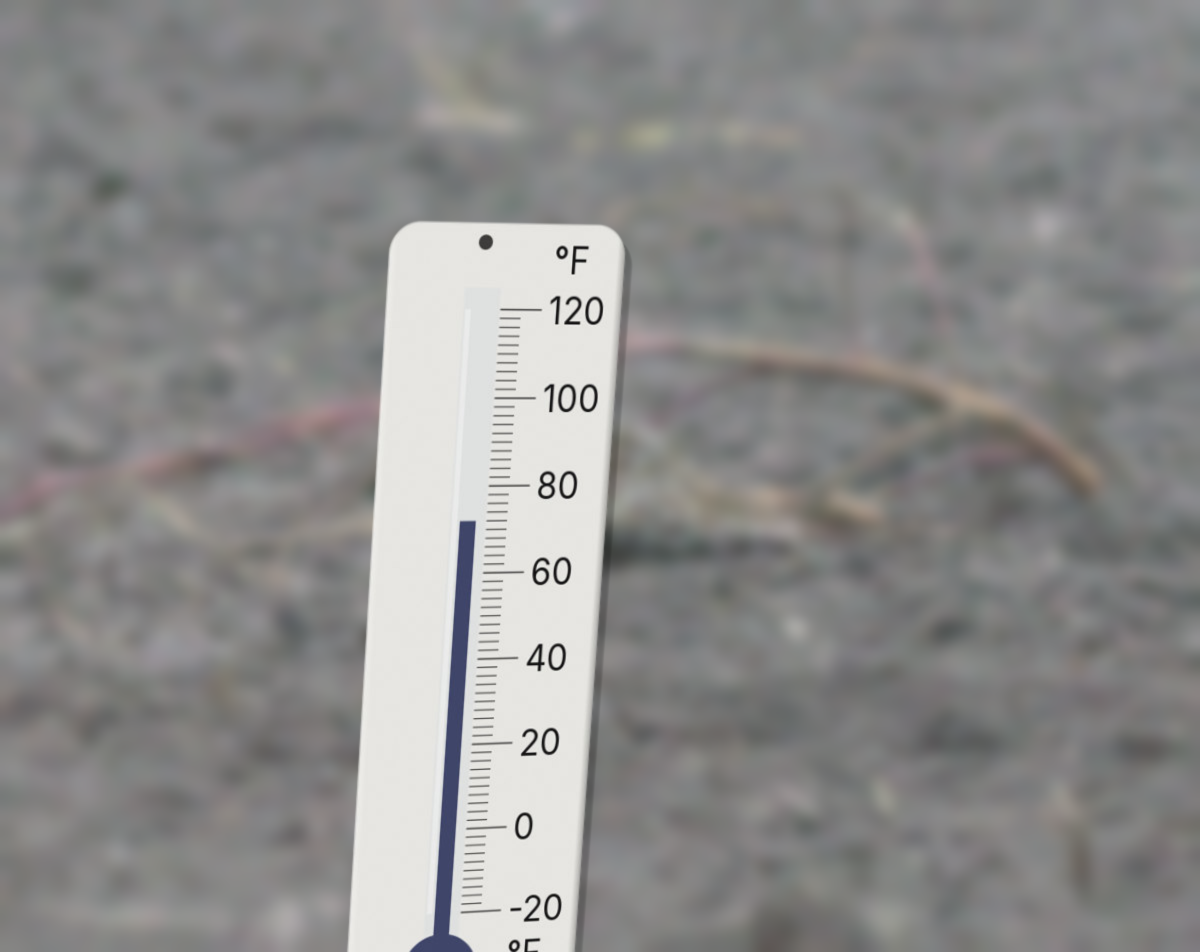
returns 72 °F
